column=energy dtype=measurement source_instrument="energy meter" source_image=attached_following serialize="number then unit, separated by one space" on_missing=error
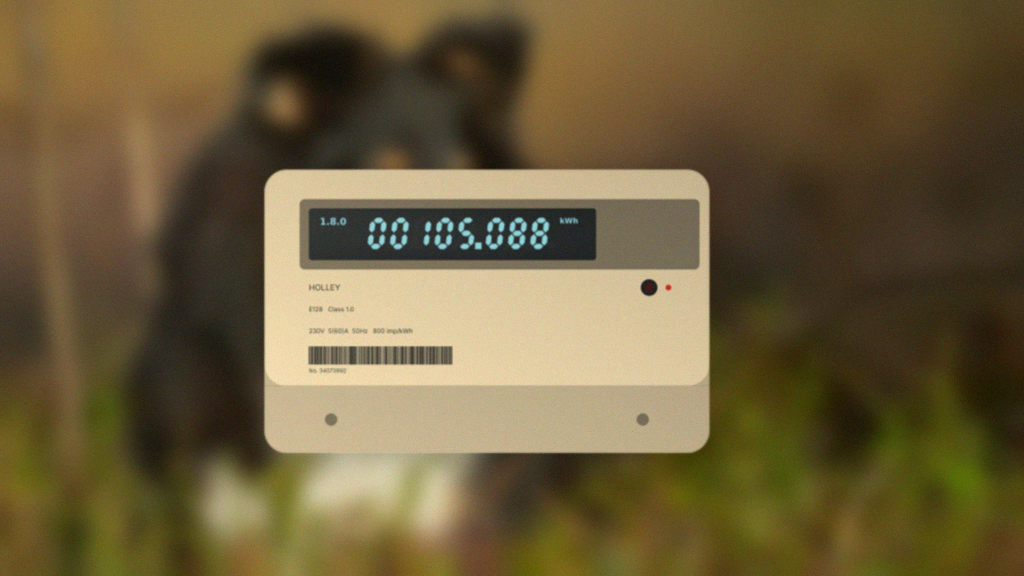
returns 105.088 kWh
